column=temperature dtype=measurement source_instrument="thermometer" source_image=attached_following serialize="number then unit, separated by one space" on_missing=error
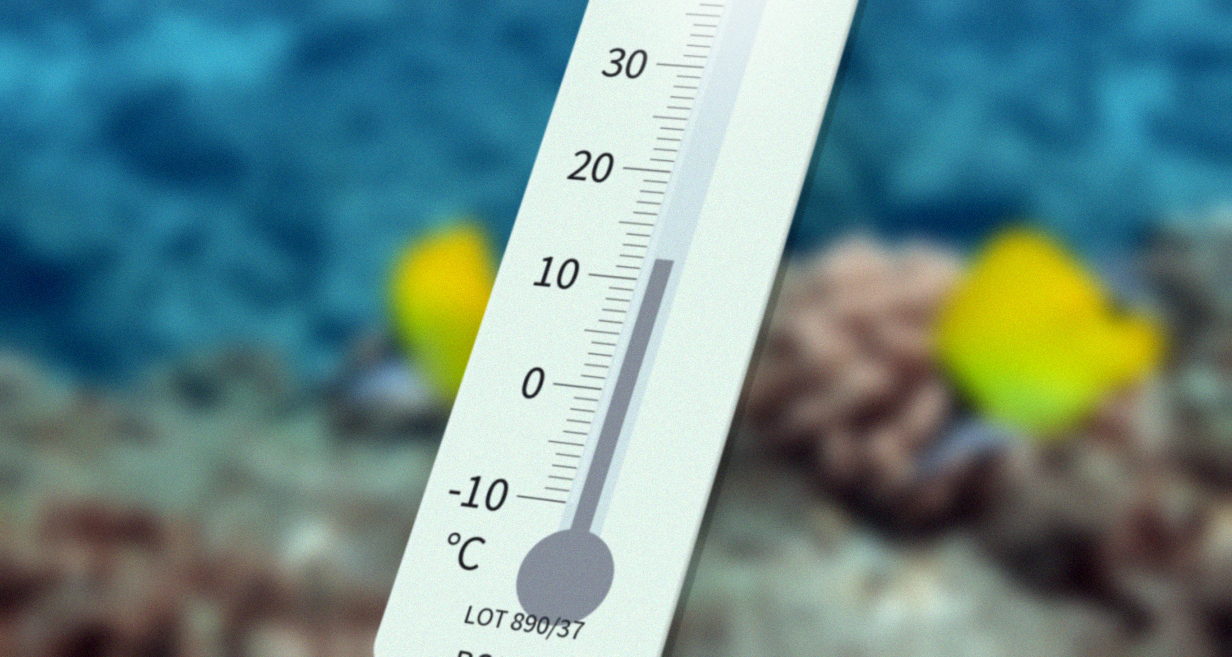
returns 12 °C
